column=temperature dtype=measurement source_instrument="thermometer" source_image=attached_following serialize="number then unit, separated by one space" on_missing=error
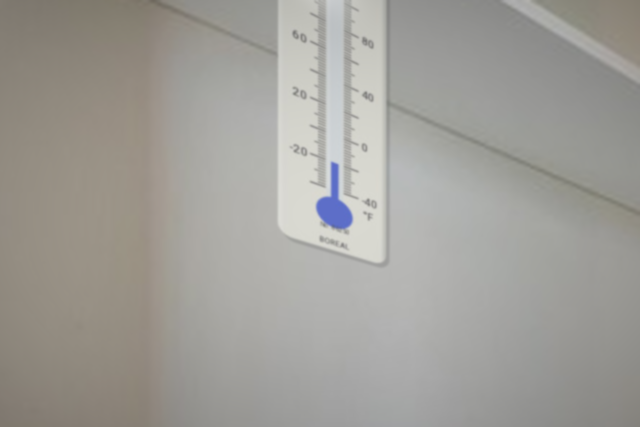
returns -20 °F
